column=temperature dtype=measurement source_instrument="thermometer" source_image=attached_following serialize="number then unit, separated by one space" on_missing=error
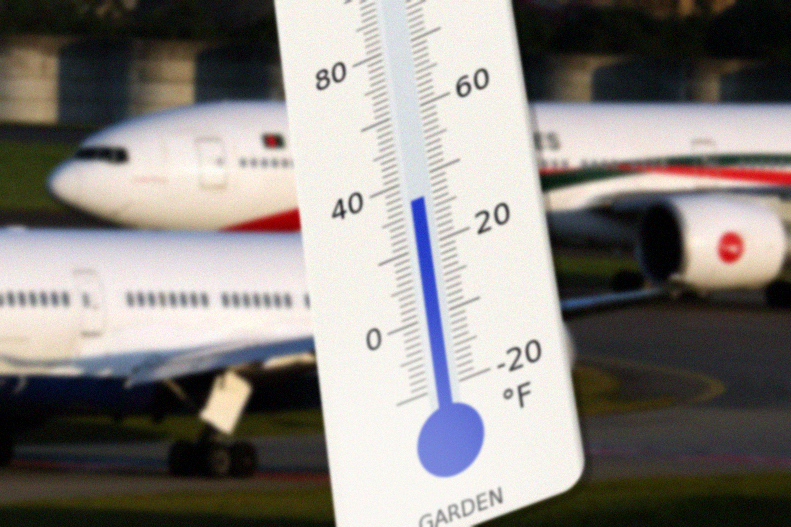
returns 34 °F
